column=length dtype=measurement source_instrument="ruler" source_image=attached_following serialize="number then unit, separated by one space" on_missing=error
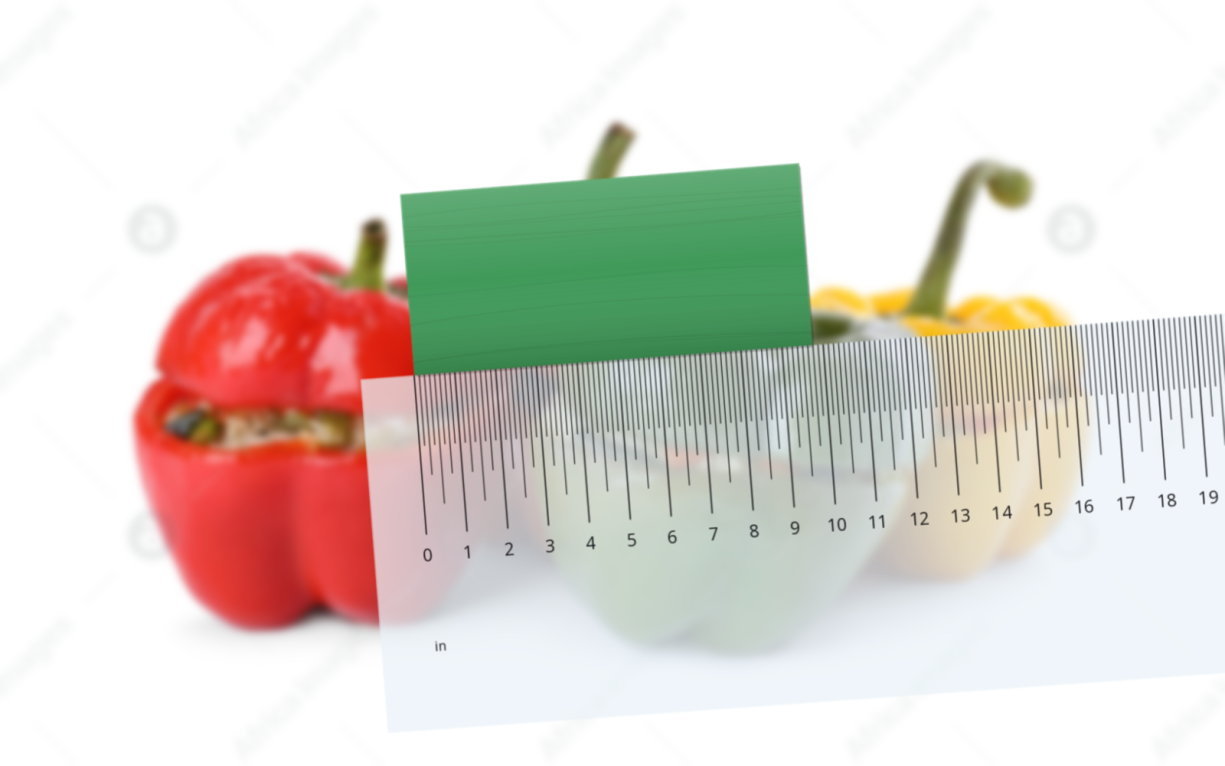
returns 9.75 in
